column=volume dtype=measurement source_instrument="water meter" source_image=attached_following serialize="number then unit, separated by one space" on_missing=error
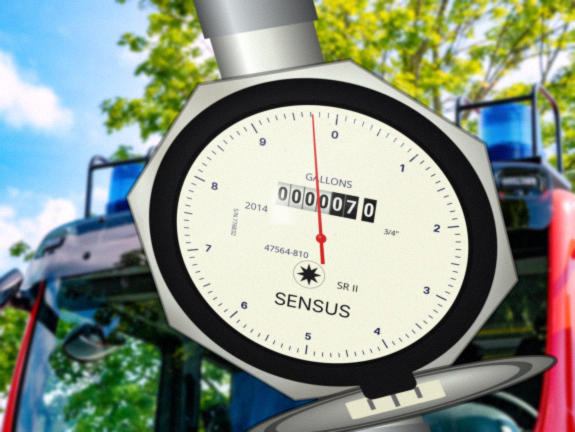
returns 69.7 gal
